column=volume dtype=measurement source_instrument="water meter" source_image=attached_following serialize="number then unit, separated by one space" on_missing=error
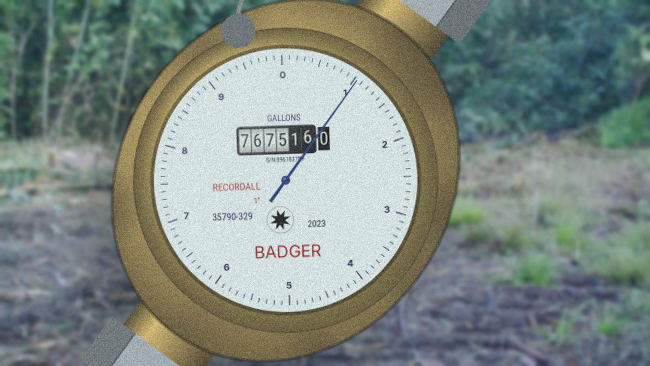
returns 7675161.0 gal
